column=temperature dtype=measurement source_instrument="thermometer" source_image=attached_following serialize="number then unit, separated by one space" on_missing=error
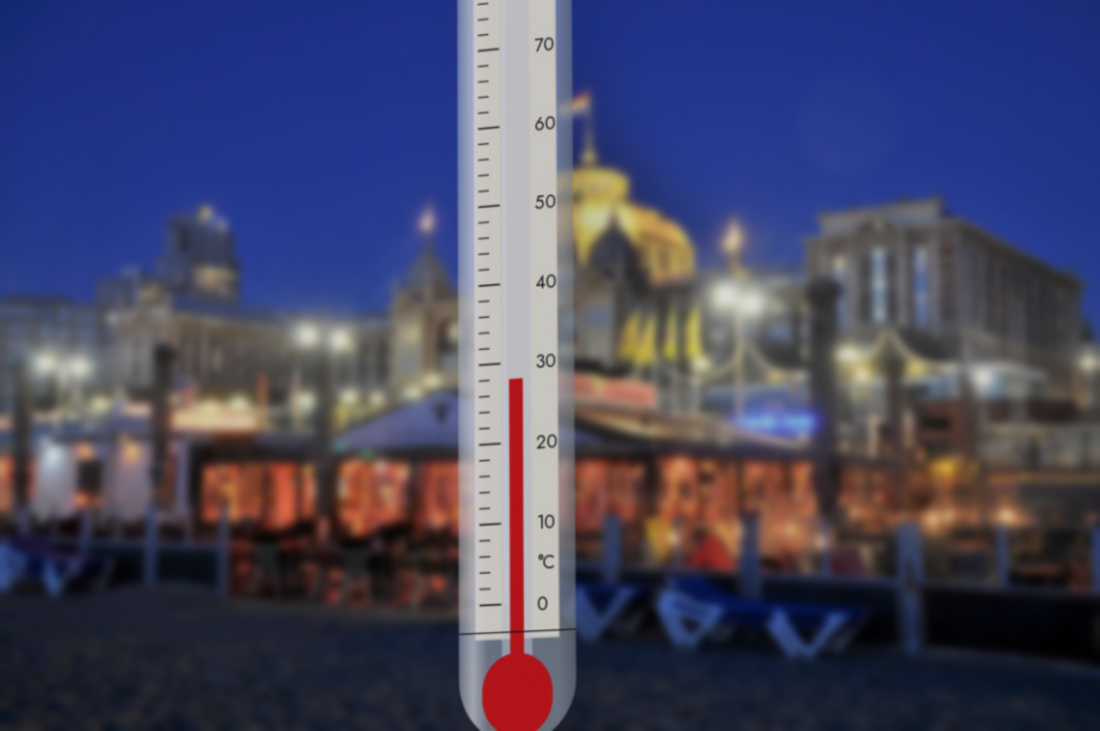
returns 28 °C
